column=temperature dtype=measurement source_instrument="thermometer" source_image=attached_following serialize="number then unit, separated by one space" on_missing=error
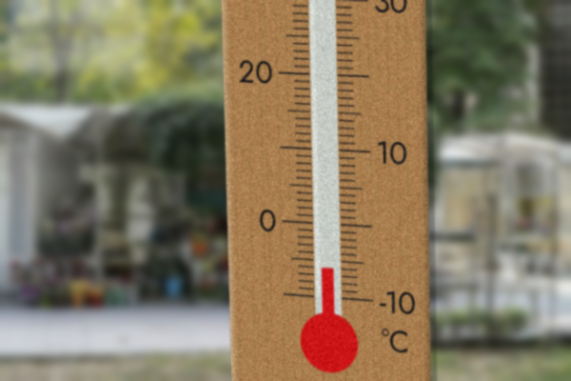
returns -6 °C
